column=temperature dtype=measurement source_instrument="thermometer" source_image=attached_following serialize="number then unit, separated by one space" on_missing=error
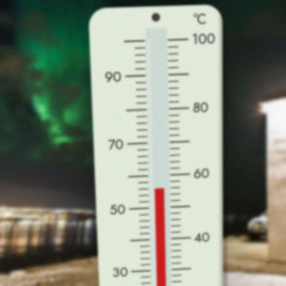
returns 56 °C
